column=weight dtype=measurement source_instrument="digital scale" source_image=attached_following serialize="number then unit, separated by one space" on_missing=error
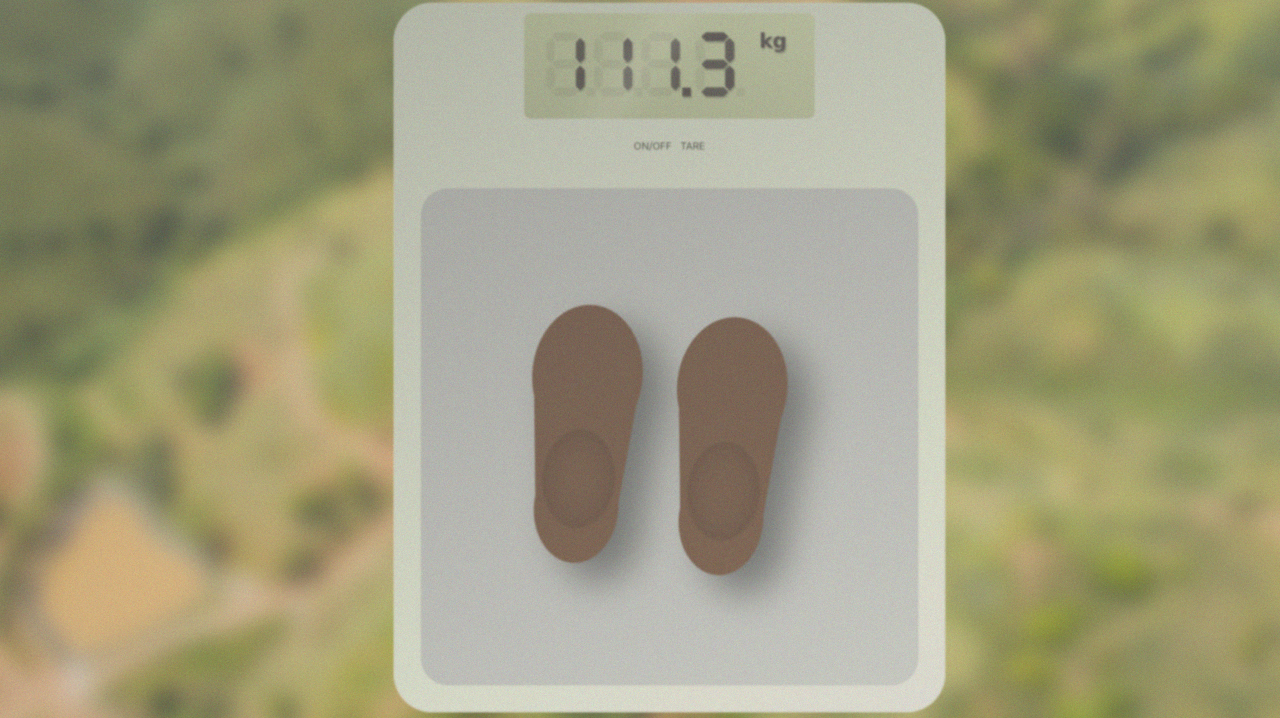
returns 111.3 kg
